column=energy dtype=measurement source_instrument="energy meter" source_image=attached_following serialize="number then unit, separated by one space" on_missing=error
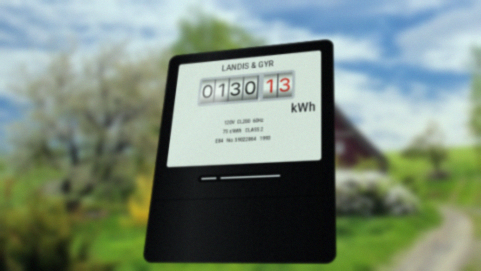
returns 130.13 kWh
